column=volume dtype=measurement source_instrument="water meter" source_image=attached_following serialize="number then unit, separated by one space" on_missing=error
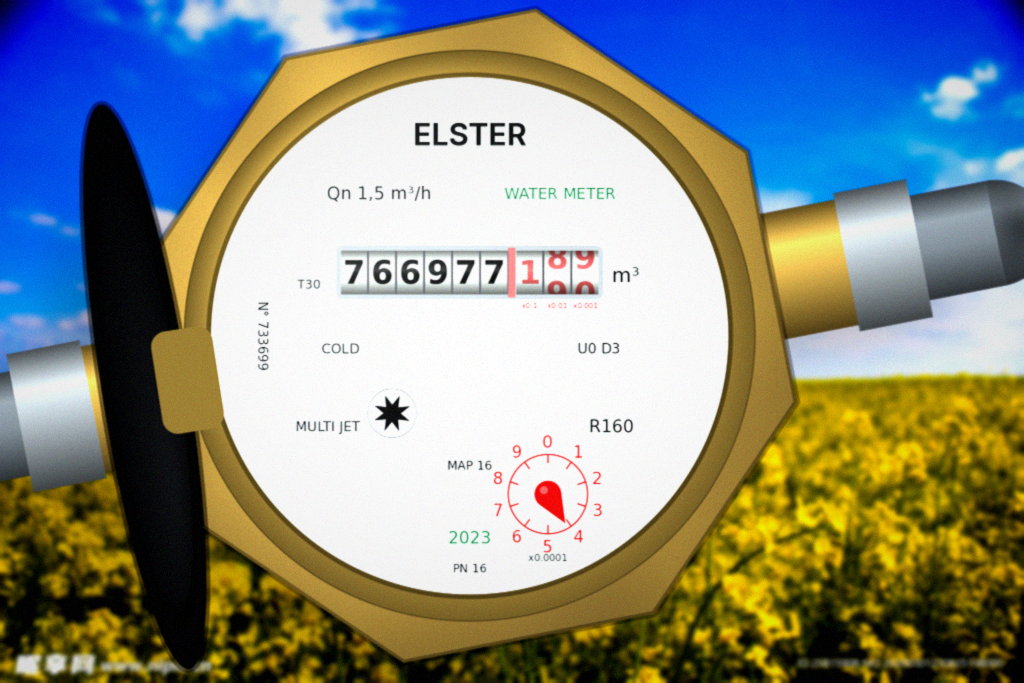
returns 766977.1894 m³
